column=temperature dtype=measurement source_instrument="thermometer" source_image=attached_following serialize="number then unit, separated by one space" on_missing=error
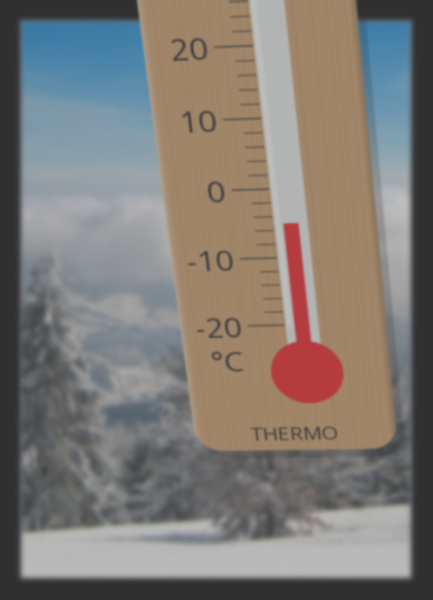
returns -5 °C
